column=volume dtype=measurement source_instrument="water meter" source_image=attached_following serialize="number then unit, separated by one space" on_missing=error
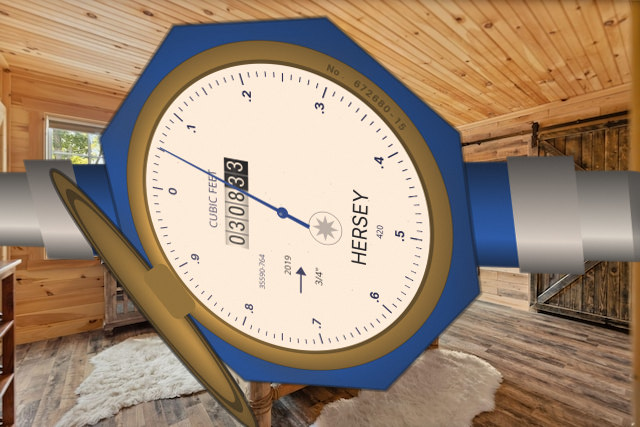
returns 30833.05 ft³
